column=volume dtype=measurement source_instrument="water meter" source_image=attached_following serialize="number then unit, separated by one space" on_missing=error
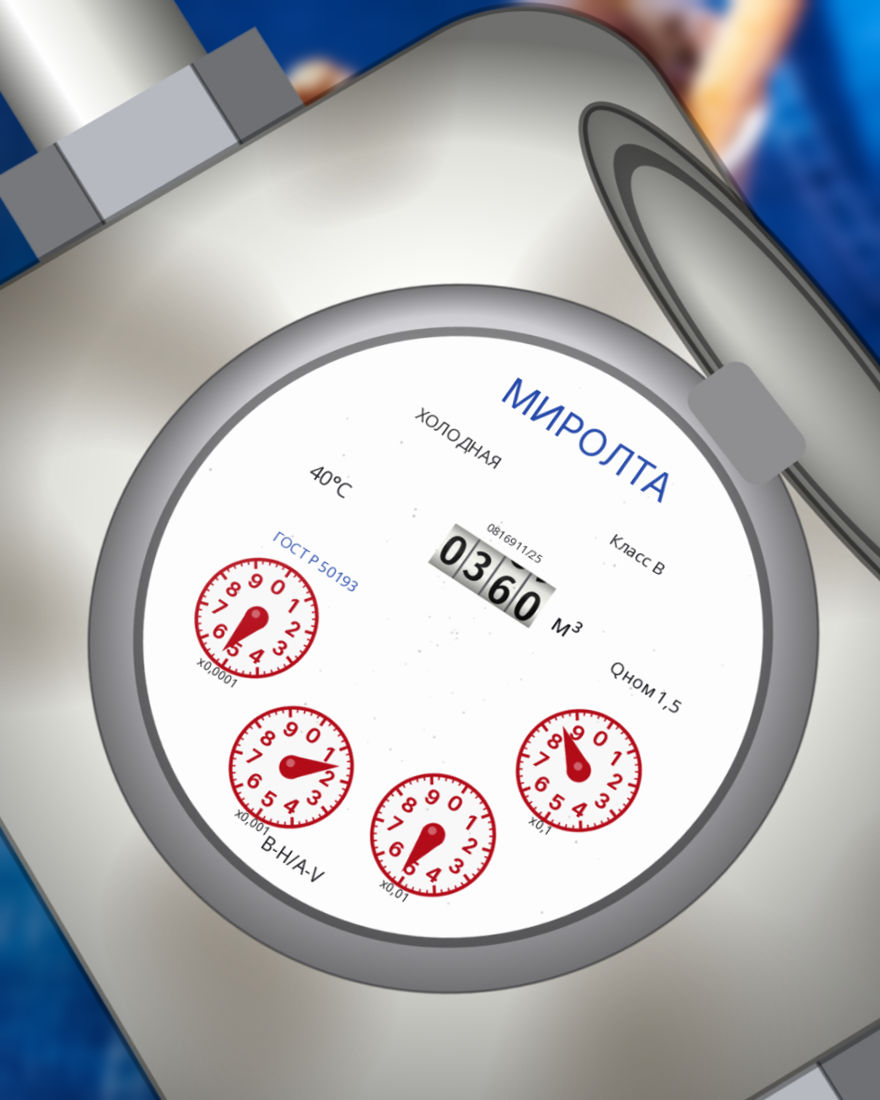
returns 359.8515 m³
